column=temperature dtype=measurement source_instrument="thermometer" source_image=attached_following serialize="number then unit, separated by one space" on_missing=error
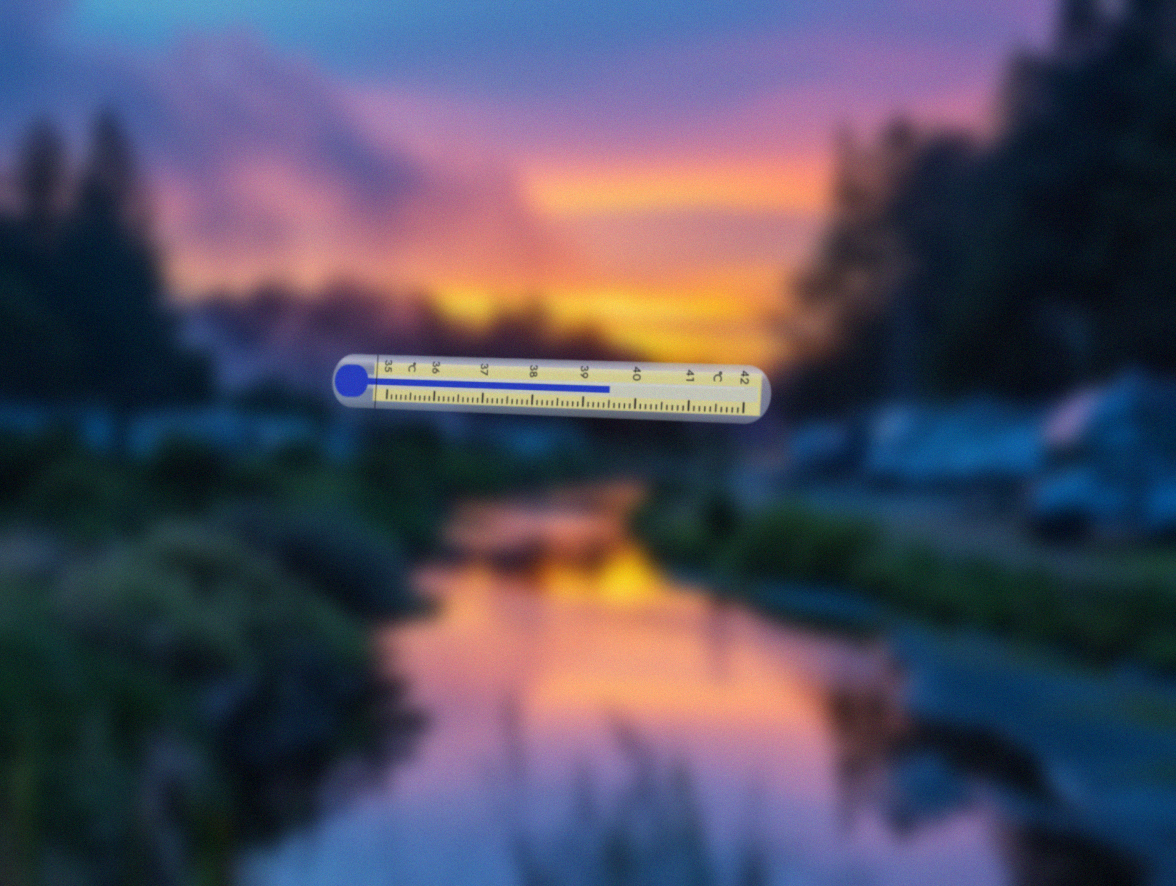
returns 39.5 °C
